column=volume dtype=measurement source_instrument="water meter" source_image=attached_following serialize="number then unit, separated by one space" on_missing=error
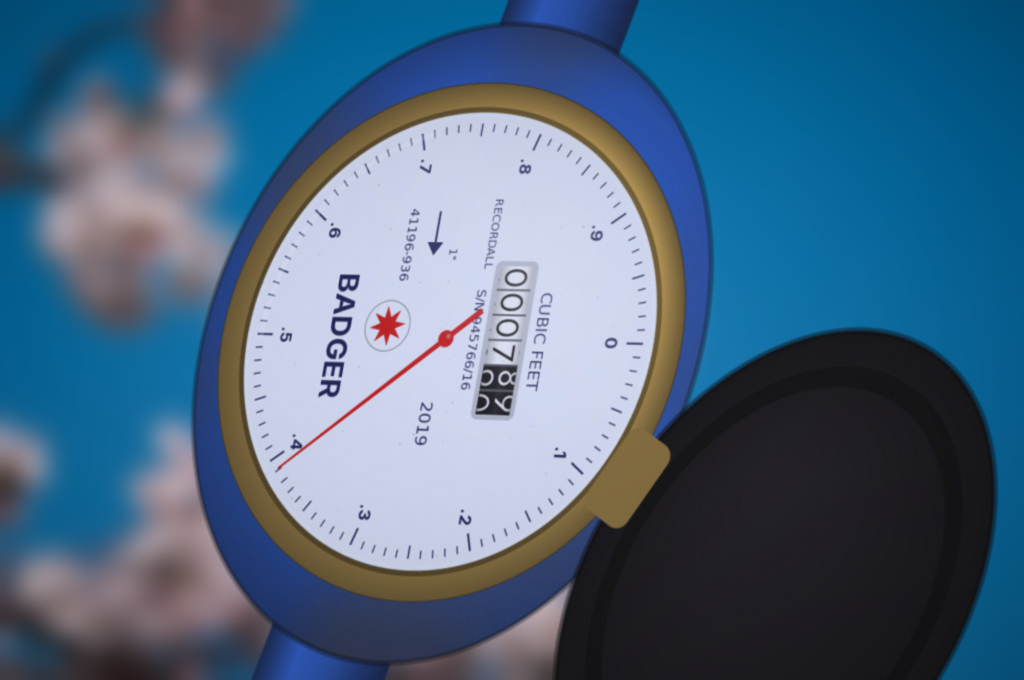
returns 789.39 ft³
